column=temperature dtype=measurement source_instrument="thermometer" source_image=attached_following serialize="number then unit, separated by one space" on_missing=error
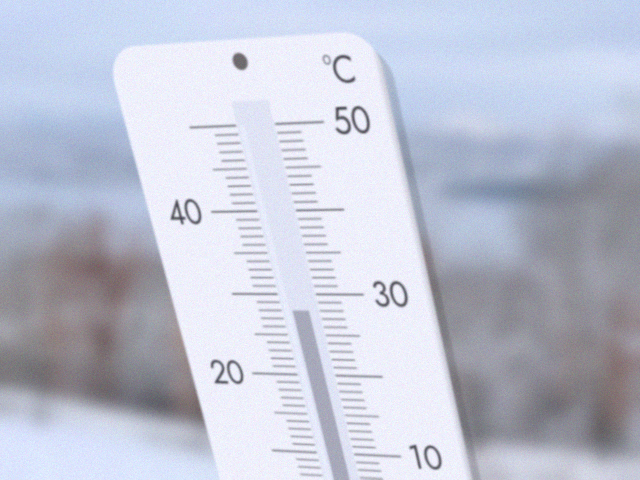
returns 28 °C
